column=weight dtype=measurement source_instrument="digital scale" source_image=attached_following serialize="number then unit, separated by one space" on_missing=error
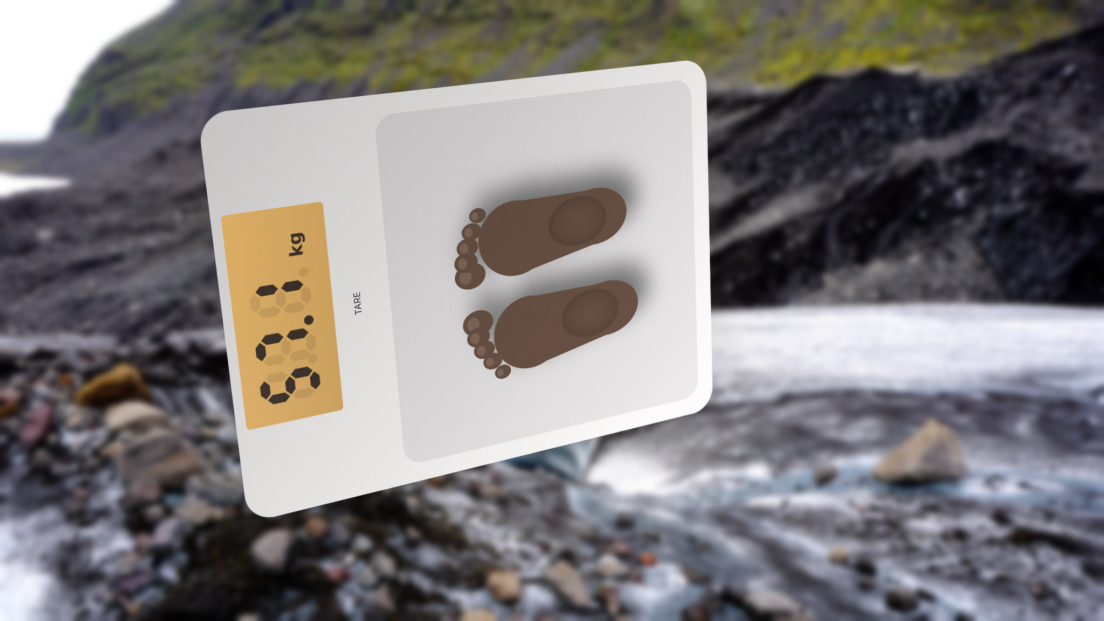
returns 57.1 kg
